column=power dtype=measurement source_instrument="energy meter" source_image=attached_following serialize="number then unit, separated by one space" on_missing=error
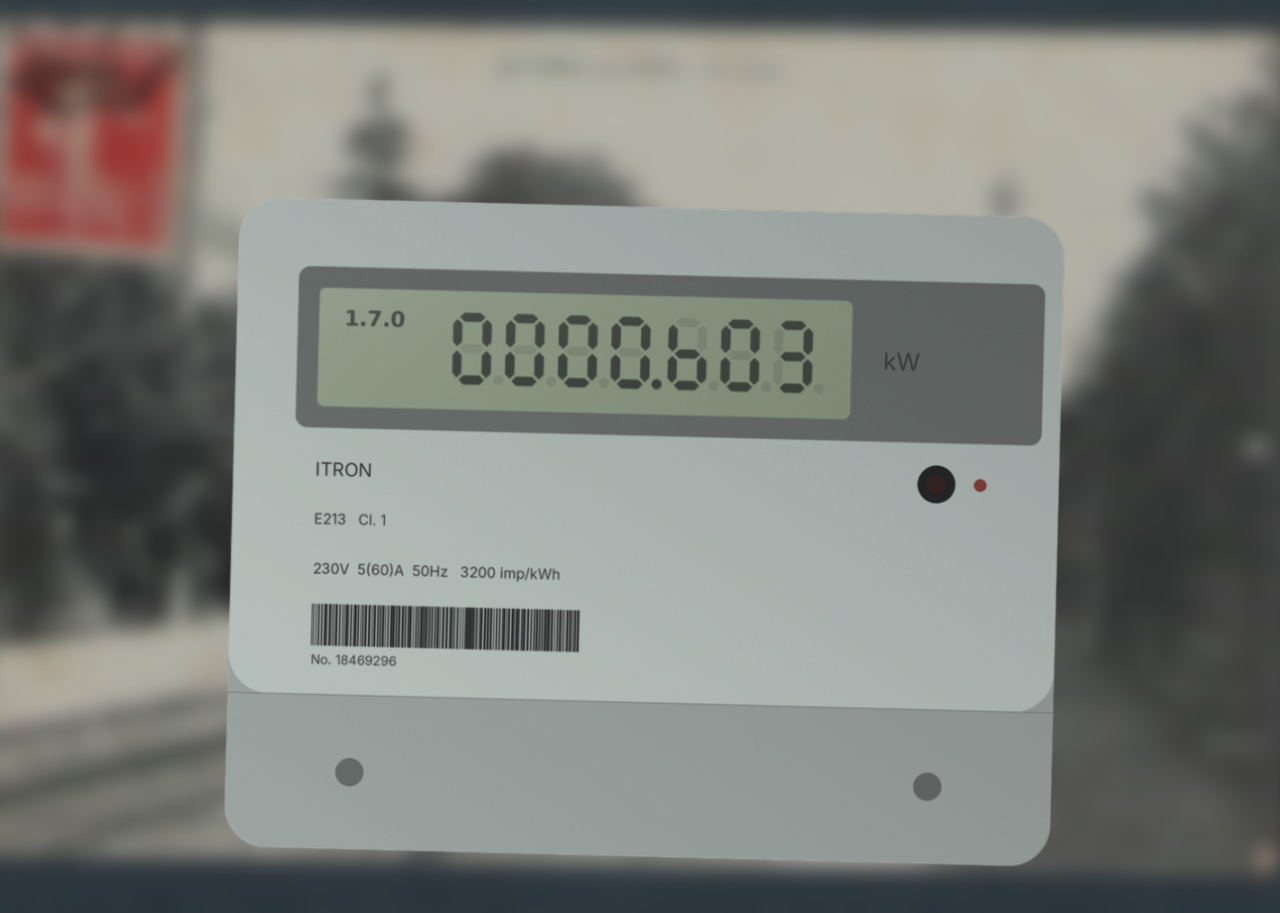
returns 0.603 kW
